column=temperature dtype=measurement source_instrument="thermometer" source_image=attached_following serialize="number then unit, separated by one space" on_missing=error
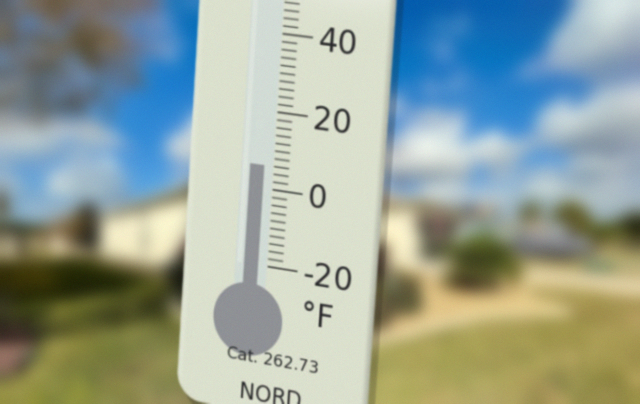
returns 6 °F
